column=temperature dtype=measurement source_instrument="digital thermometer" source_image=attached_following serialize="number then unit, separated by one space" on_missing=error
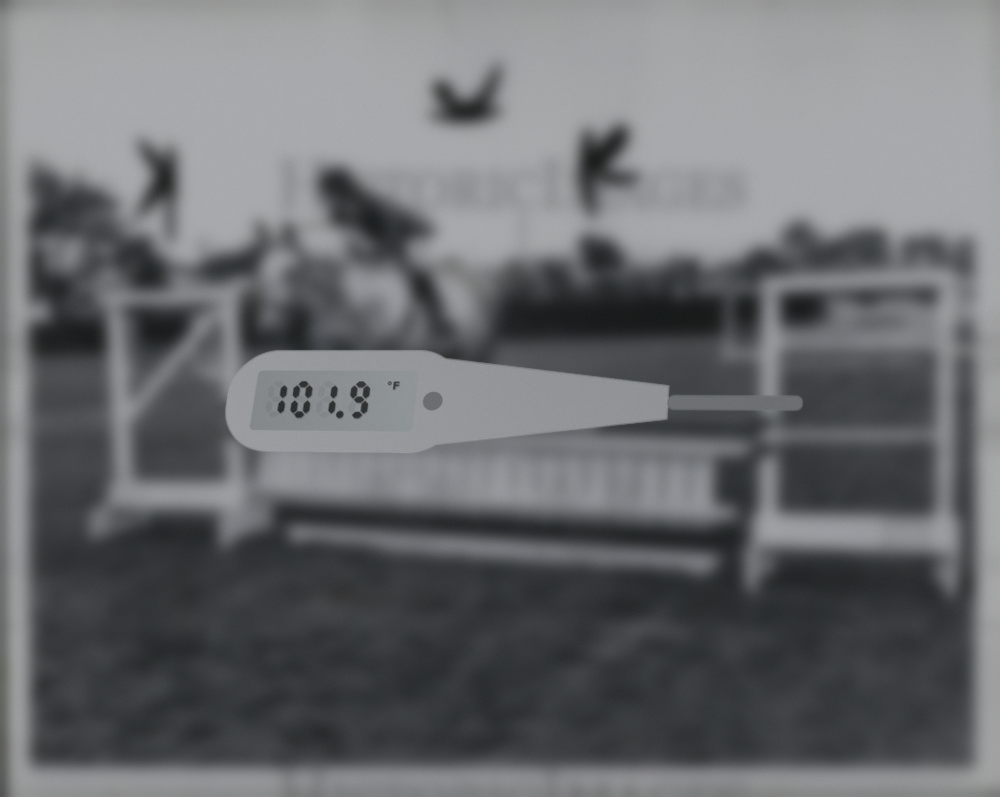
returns 101.9 °F
